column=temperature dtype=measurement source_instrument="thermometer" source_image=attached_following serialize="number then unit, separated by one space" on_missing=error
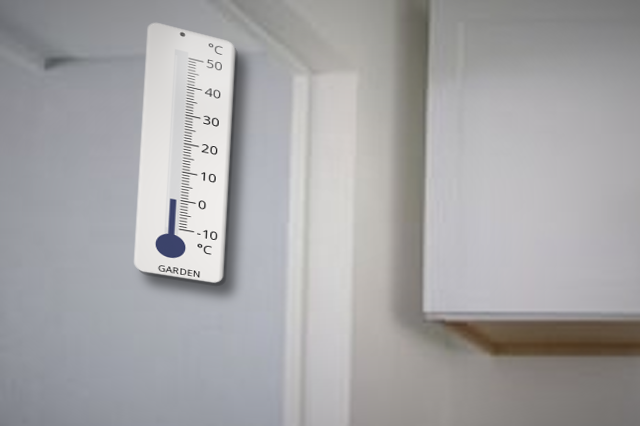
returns 0 °C
